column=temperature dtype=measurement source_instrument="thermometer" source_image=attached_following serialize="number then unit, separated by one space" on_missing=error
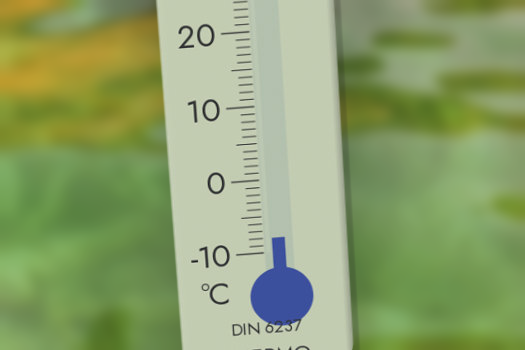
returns -8 °C
